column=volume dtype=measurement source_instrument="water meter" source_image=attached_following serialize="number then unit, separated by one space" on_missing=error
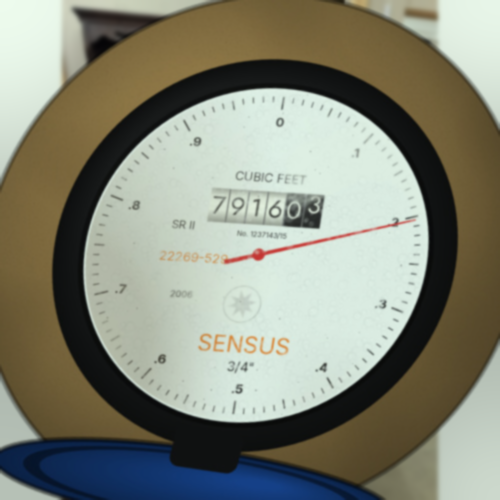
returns 791603.20 ft³
